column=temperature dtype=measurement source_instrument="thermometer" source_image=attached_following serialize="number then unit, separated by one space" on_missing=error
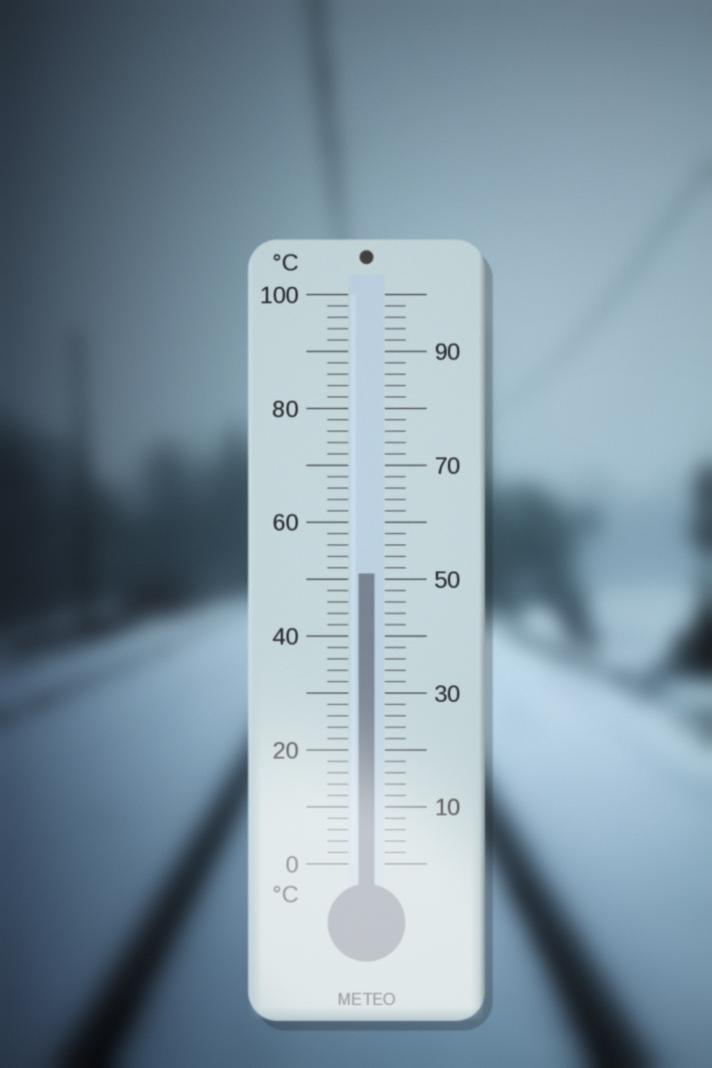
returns 51 °C
